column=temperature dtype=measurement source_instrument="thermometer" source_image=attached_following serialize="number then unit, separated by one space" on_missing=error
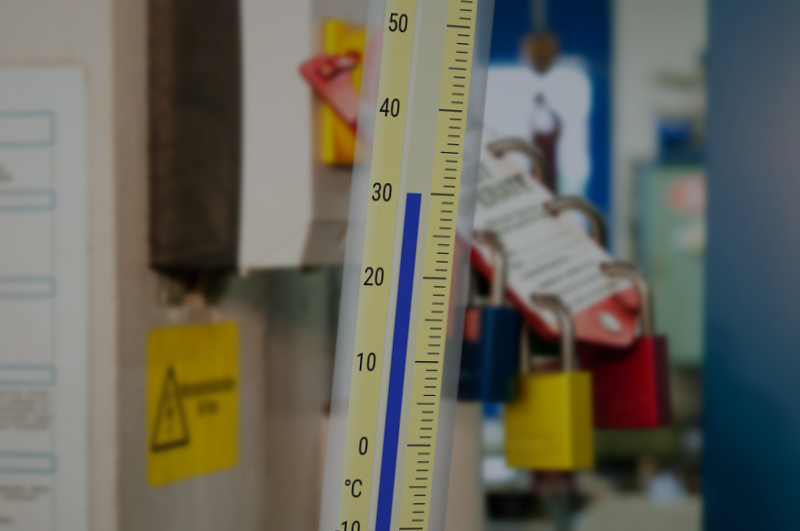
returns 30 °C
